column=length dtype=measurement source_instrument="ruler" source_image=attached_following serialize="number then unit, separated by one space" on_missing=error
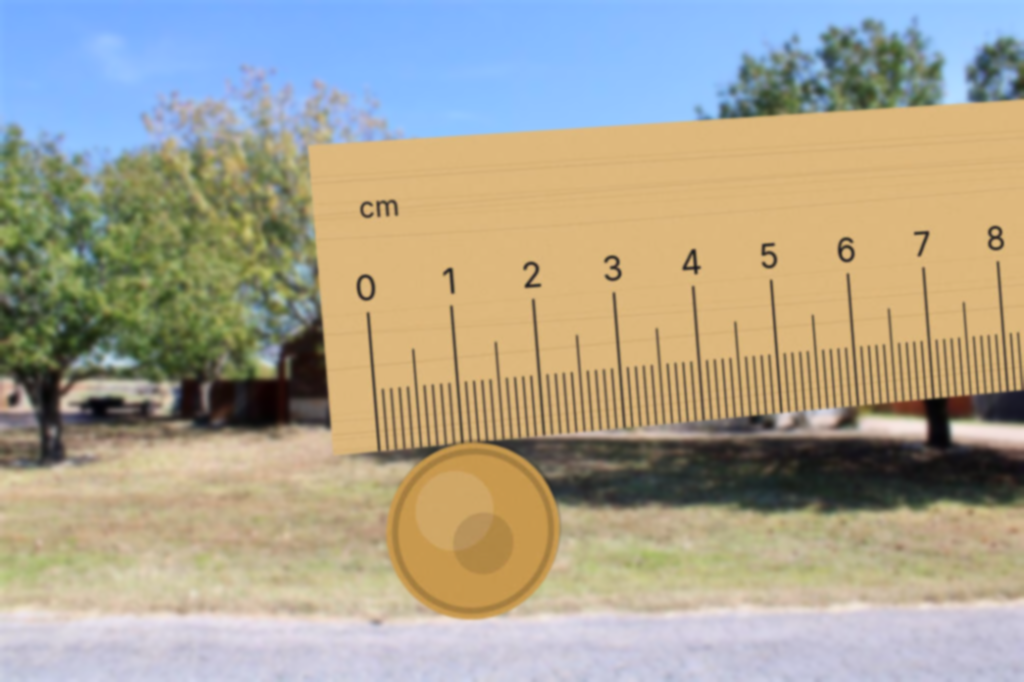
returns 2.1 cm
